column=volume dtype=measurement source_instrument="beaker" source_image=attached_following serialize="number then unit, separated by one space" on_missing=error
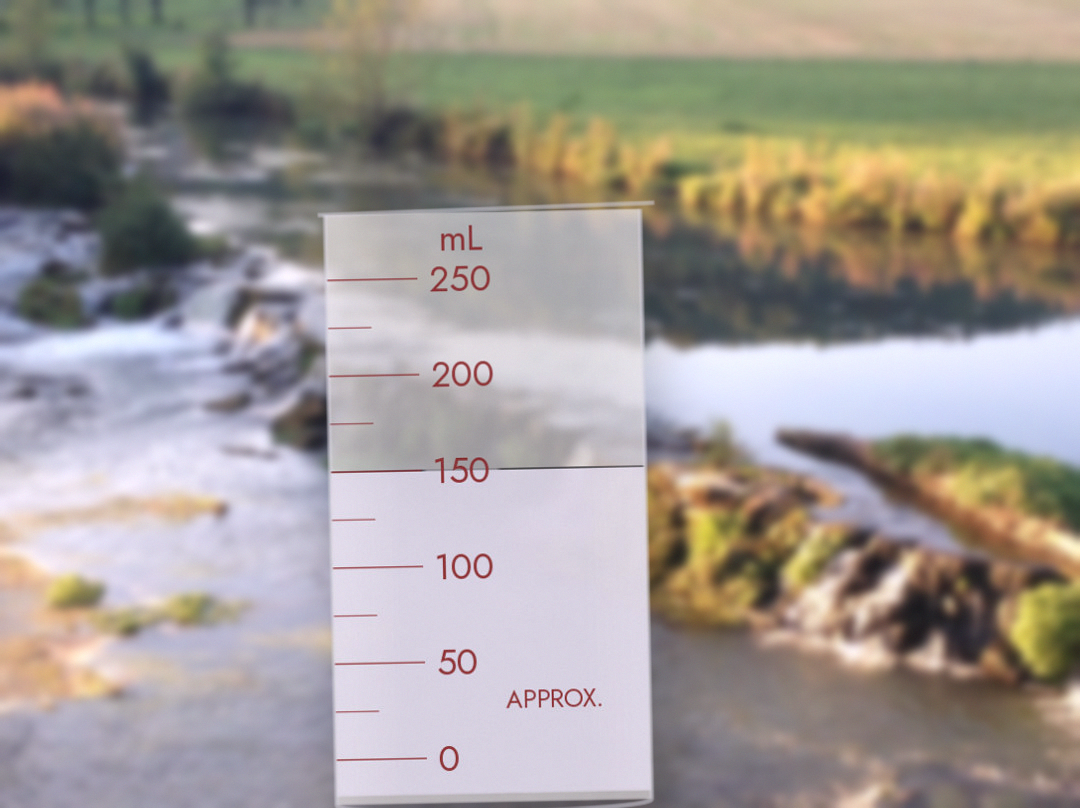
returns 150 mL
